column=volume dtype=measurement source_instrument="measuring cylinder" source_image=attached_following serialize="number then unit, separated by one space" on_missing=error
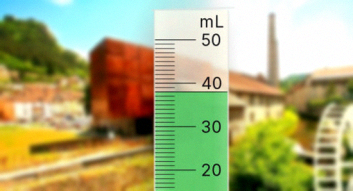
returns 38 mL
